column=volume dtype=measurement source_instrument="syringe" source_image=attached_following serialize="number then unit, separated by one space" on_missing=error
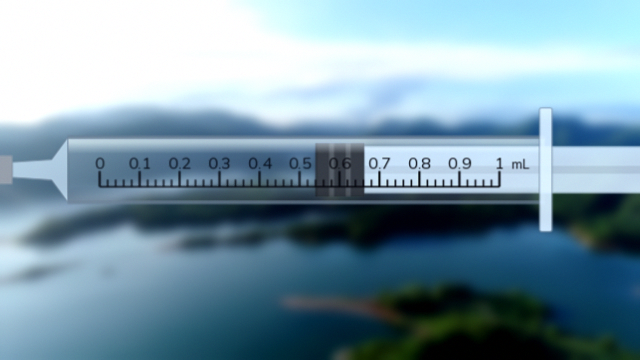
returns 0.54 mL
